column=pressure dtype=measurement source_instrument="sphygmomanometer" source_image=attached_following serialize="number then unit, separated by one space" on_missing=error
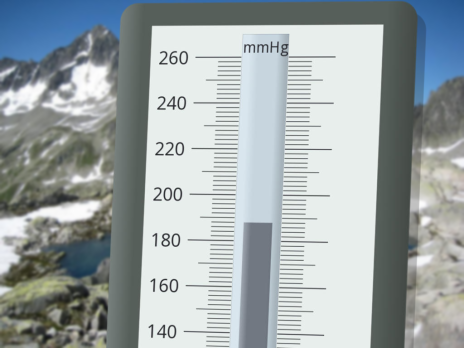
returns 188 mmHg
